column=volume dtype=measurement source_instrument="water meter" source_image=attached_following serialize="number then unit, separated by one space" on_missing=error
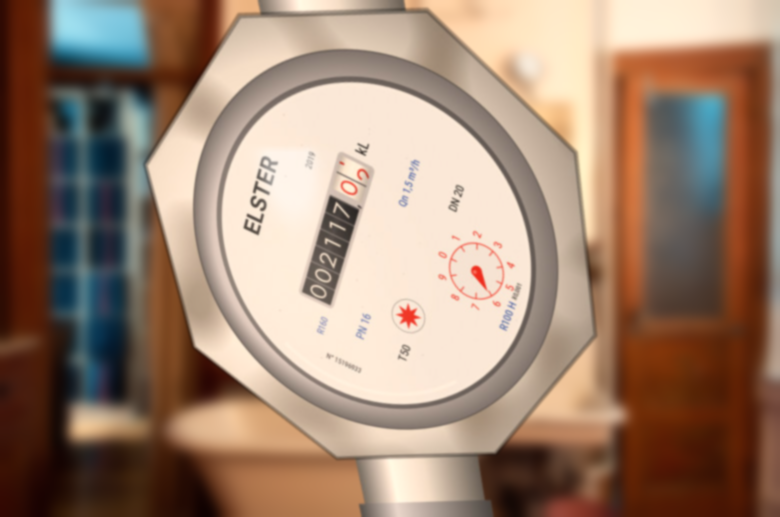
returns 2117.016 kL
